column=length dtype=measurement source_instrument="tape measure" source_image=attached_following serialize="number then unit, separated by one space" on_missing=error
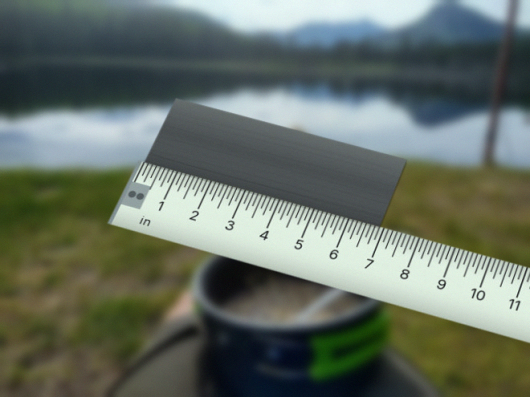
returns 6.875 in
